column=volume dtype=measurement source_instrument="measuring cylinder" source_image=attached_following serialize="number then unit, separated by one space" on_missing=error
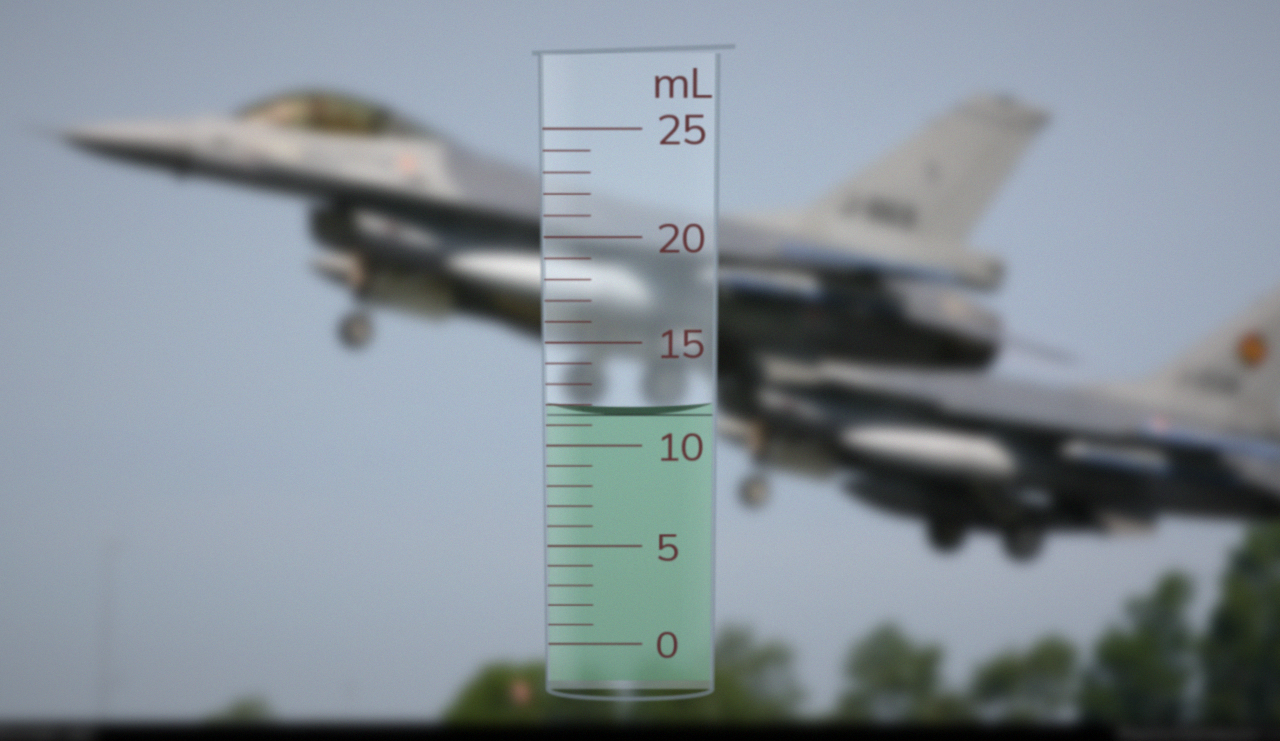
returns 11.5 mL
